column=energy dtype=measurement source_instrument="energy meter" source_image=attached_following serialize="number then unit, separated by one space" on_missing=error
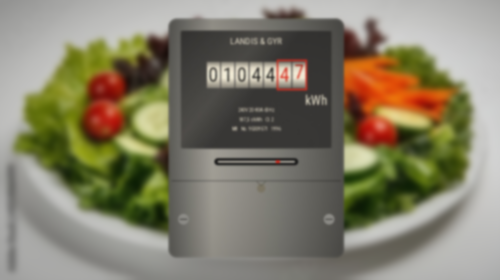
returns 1044.47 kWh
